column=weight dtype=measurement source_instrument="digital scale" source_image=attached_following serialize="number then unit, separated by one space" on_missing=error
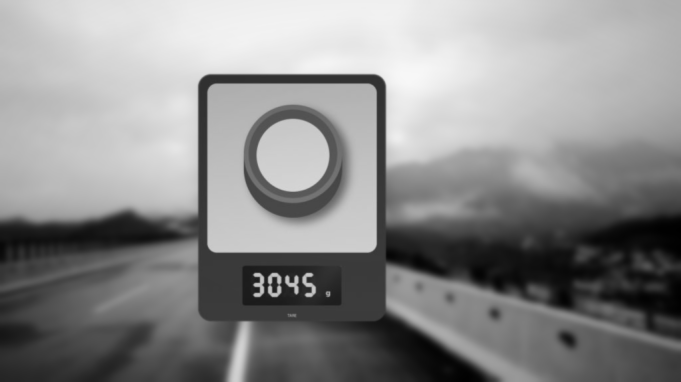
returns 3045 g
